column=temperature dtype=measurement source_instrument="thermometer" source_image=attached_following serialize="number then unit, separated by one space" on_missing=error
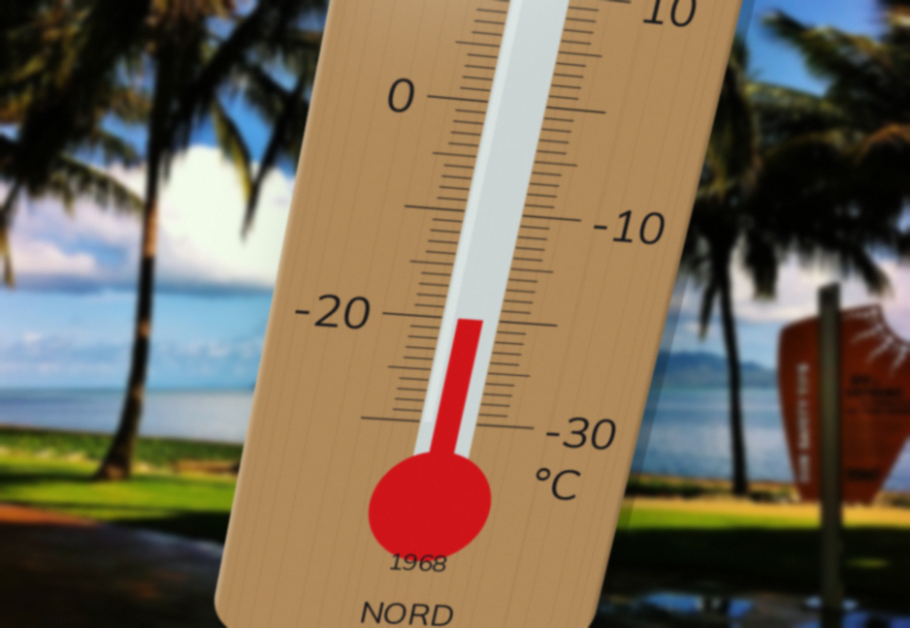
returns -20 °C
